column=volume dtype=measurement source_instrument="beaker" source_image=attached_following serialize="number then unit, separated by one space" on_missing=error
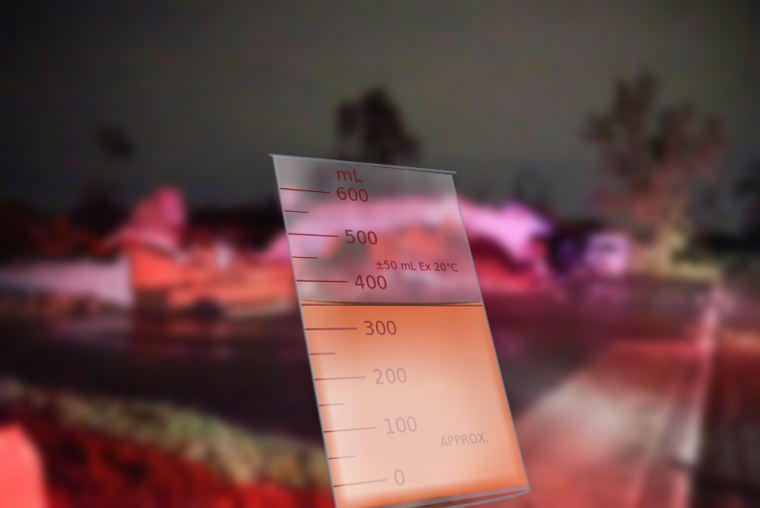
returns 350 mL
